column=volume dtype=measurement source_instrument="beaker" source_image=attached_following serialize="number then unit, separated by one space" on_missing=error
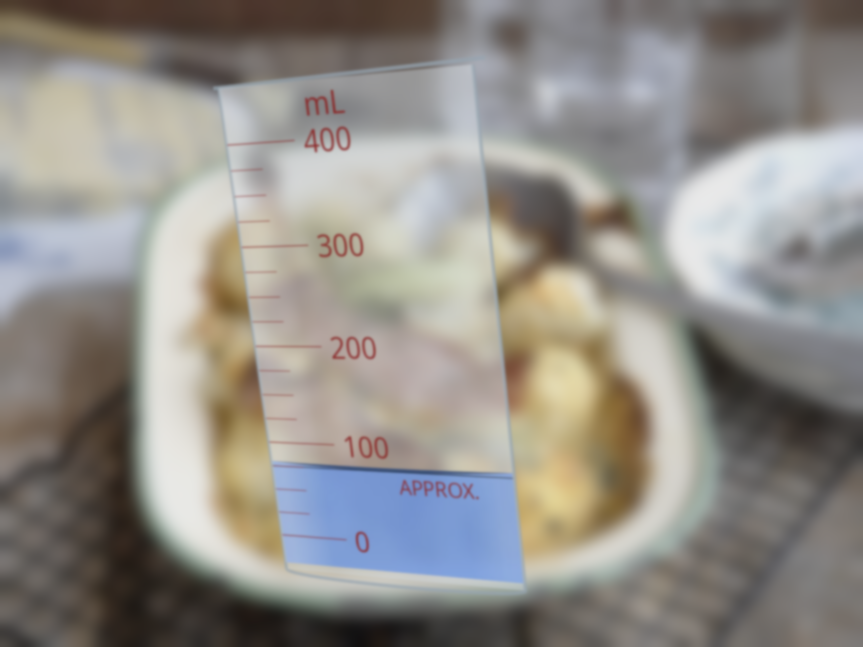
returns 75 mL
